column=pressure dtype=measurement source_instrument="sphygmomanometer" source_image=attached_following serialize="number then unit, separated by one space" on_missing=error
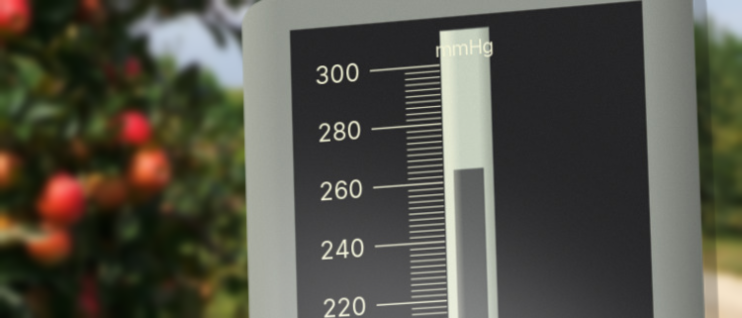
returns 264 mmHg
